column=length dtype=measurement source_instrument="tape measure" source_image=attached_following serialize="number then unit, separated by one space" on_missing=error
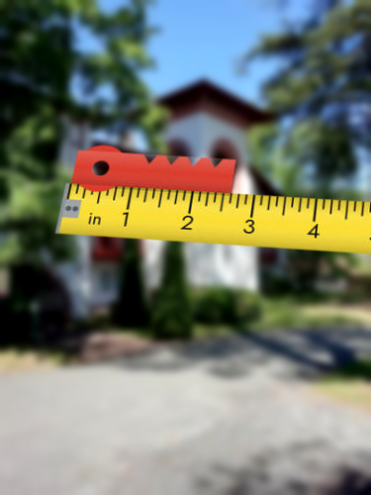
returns 2.625 in
